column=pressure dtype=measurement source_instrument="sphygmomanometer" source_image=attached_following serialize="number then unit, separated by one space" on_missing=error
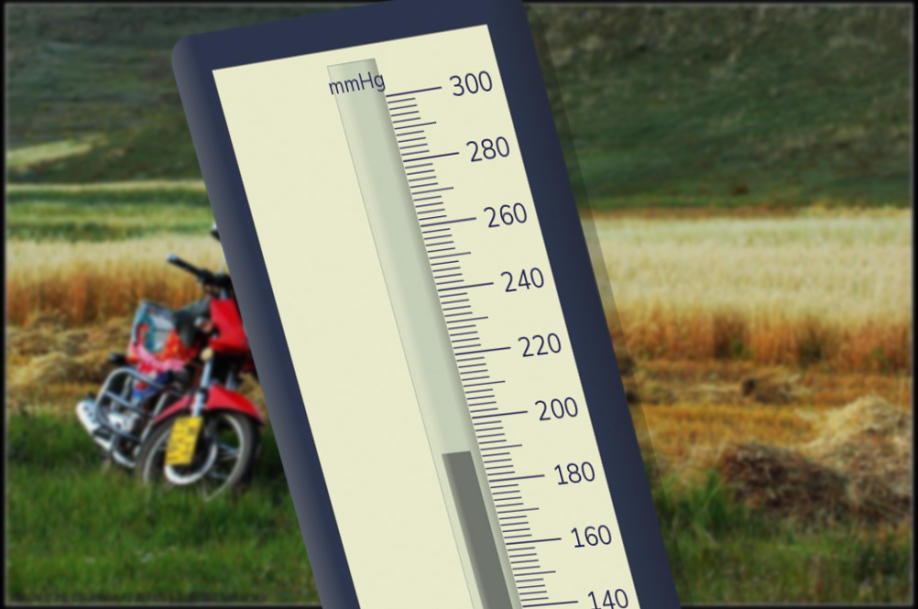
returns 190 mmHg
